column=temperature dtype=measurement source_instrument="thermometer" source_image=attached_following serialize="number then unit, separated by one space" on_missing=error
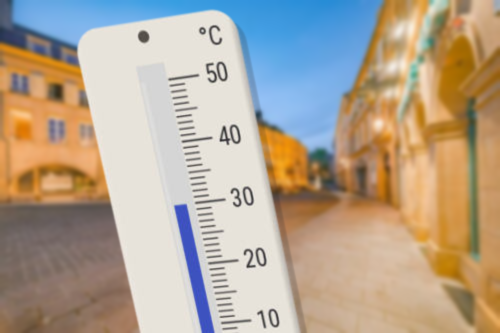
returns 30 °C
